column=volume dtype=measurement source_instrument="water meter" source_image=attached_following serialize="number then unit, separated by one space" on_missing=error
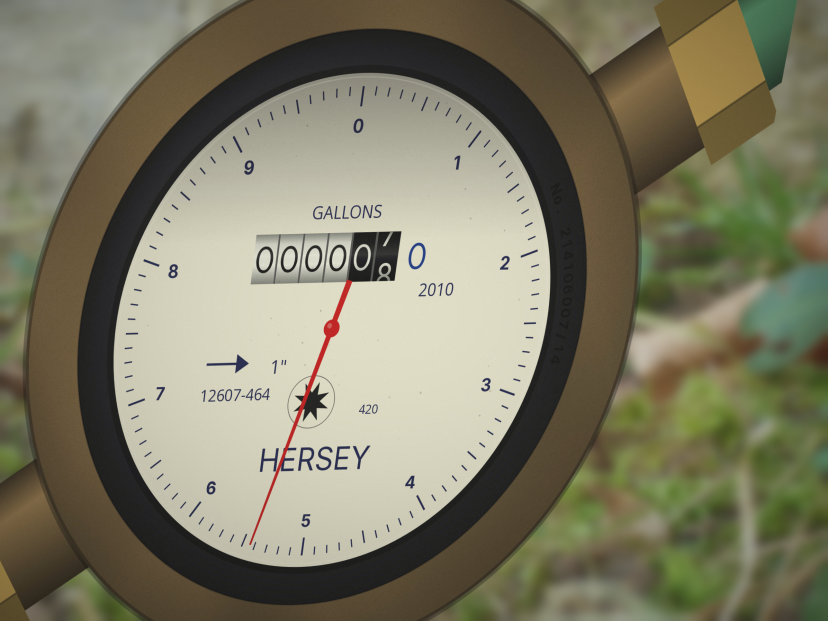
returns 75.4 gal
